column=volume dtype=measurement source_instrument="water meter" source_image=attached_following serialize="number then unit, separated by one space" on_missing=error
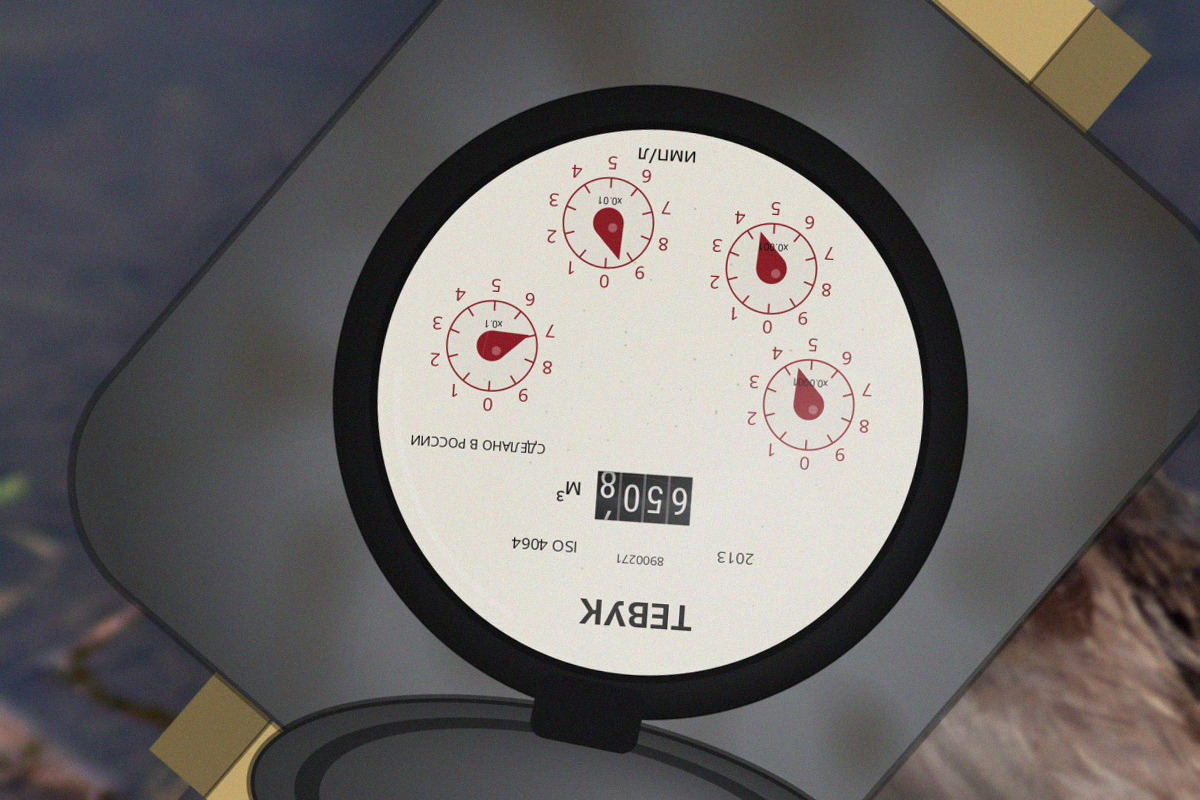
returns 6507.6944 m³
